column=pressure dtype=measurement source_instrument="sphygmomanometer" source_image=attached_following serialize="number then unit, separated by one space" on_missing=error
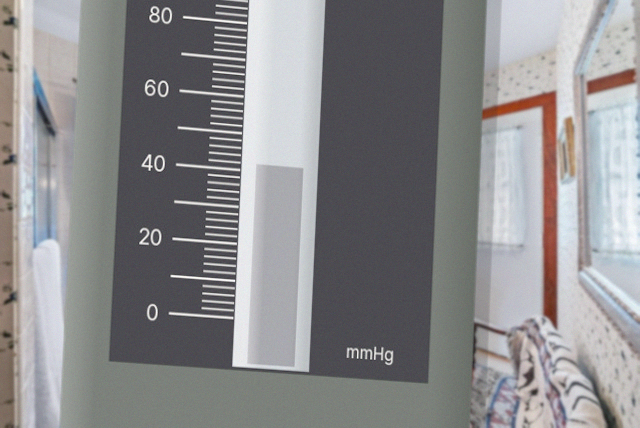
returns 42 mmHg
